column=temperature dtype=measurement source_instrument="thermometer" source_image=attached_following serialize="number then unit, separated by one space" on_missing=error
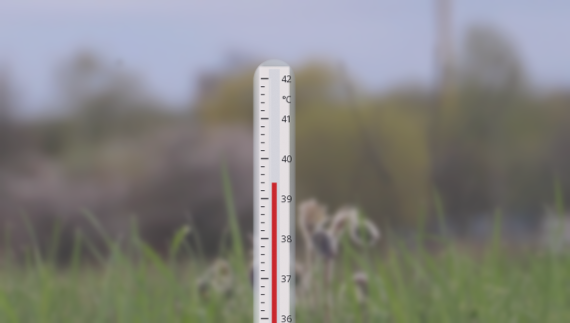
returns 39.4 °C
